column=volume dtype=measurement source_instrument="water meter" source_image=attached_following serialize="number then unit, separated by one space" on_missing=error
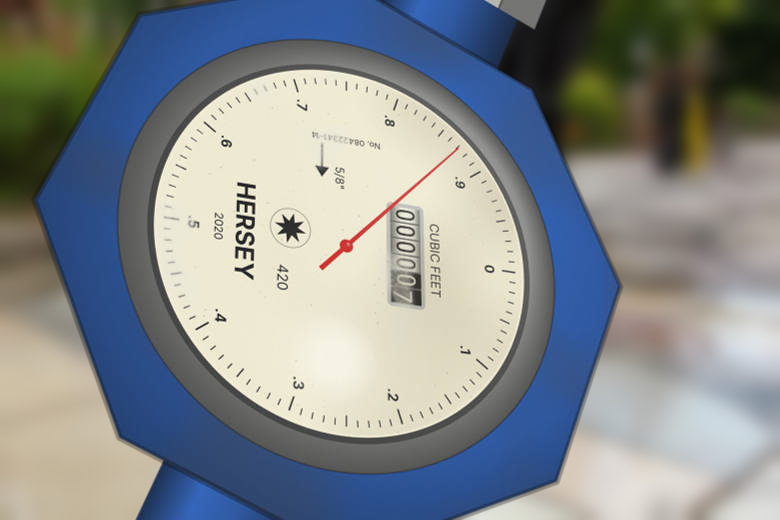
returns 6.87 ft³
